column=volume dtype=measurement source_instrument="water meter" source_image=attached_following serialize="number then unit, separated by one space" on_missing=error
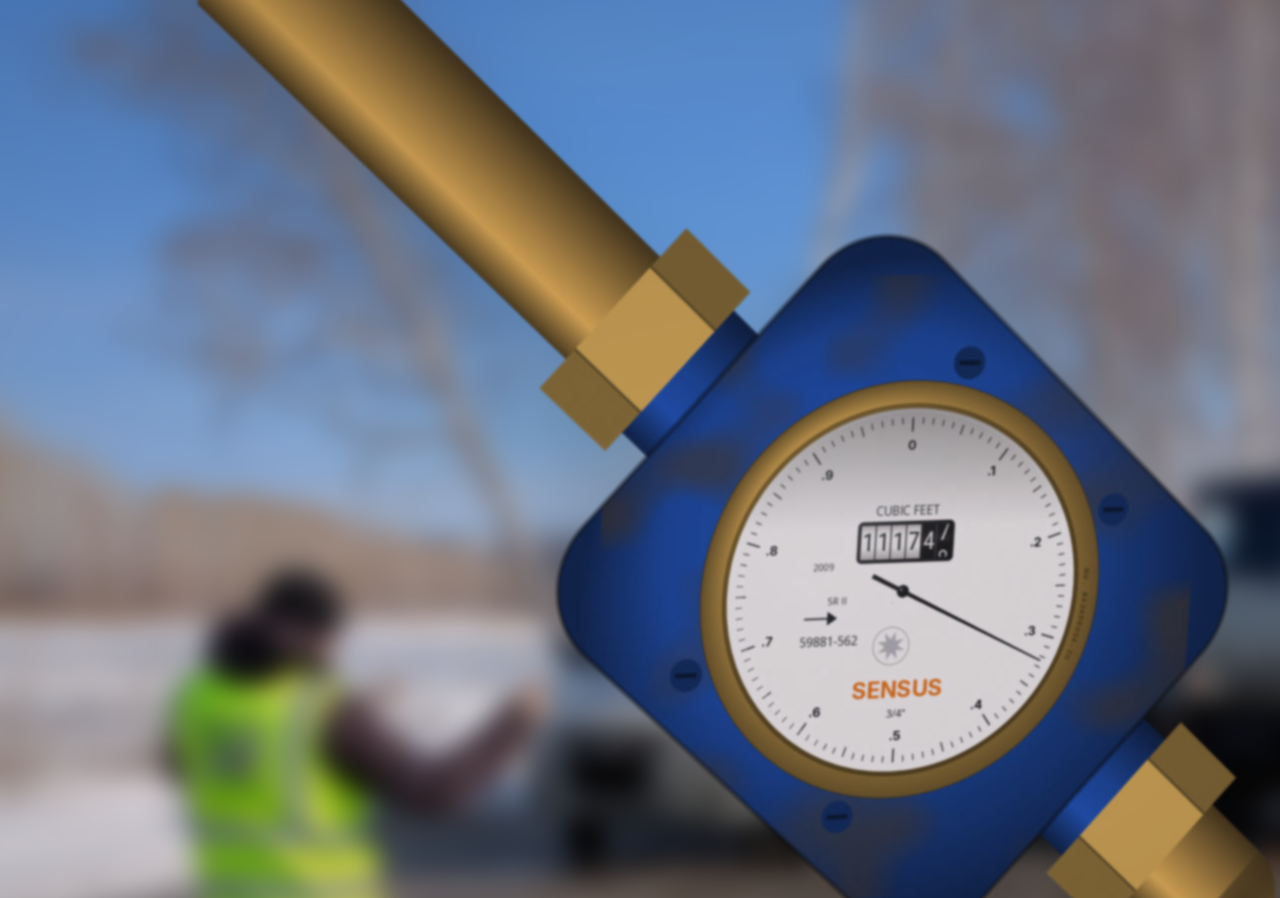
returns 111747.32 ft³
